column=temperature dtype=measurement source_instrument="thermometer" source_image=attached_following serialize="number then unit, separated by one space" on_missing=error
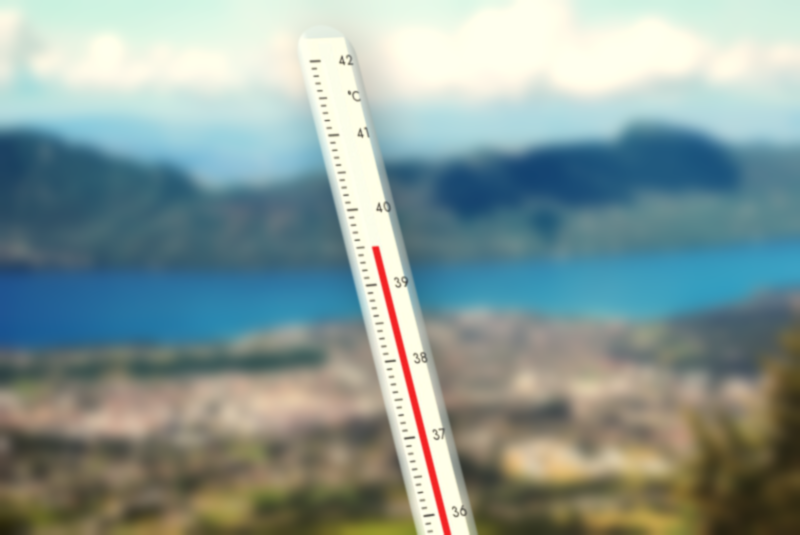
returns 39.5 °C
